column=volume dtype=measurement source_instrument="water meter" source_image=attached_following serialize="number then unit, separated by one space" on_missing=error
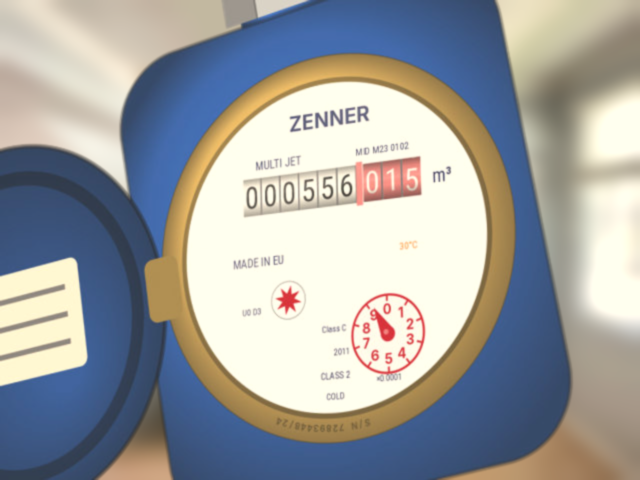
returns 556.0149 m³
